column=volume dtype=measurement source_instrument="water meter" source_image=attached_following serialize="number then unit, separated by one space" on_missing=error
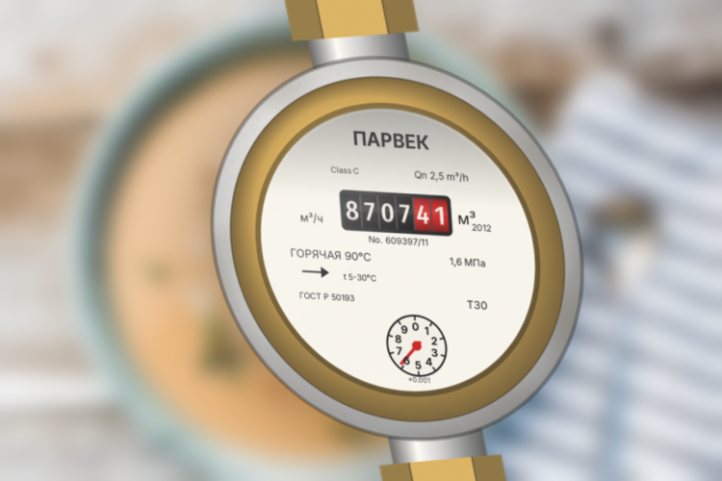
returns 8707.416 m³
